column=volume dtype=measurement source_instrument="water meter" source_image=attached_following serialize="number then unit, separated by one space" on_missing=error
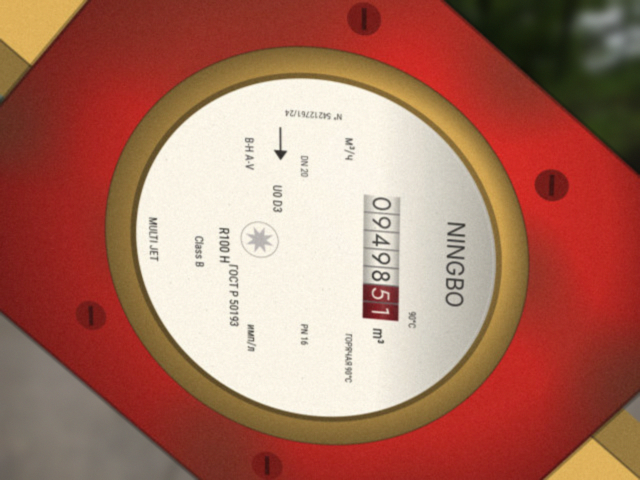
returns 9498.51 m³
